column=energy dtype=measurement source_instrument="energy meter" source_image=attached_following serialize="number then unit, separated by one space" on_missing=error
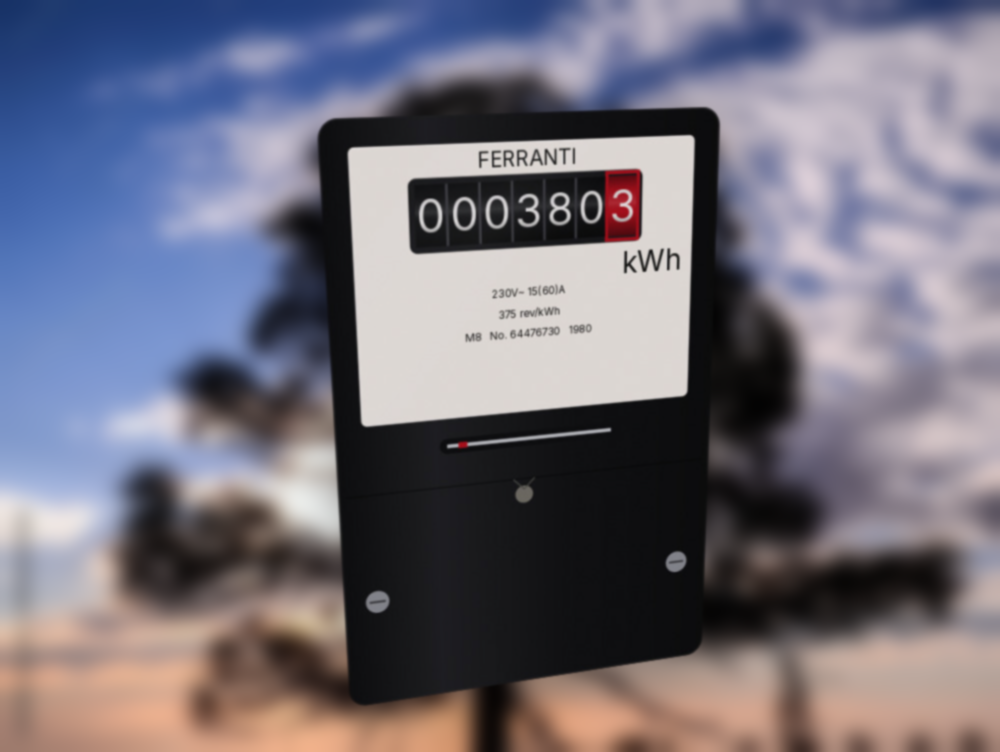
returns 380.3 kWh
